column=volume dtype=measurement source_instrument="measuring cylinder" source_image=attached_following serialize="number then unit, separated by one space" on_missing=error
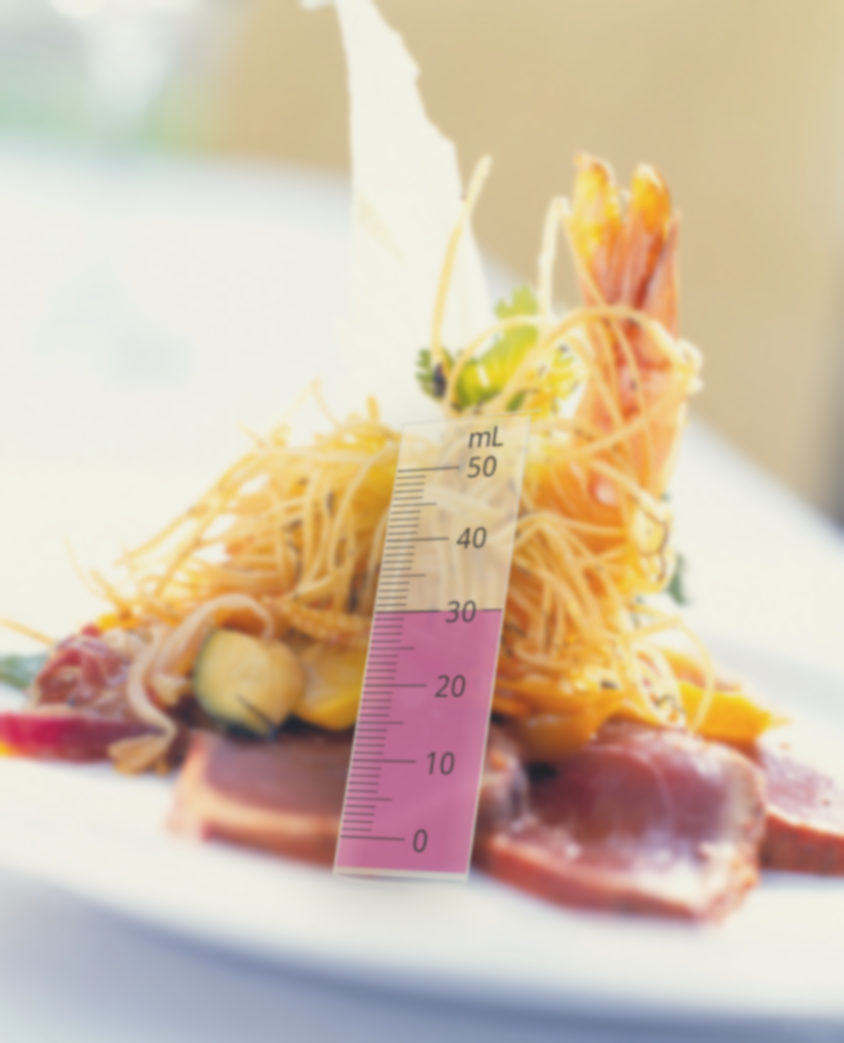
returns 30 mL
